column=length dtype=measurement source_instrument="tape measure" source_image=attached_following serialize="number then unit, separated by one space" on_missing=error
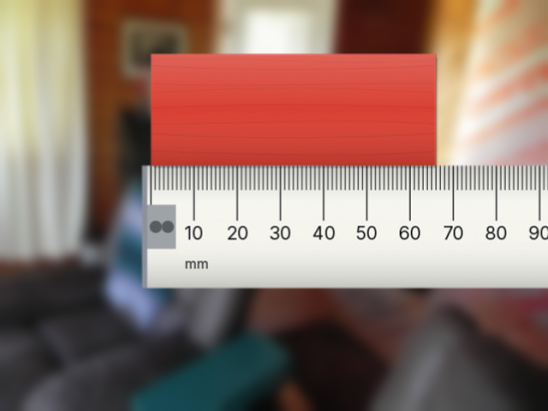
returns 66 mm
